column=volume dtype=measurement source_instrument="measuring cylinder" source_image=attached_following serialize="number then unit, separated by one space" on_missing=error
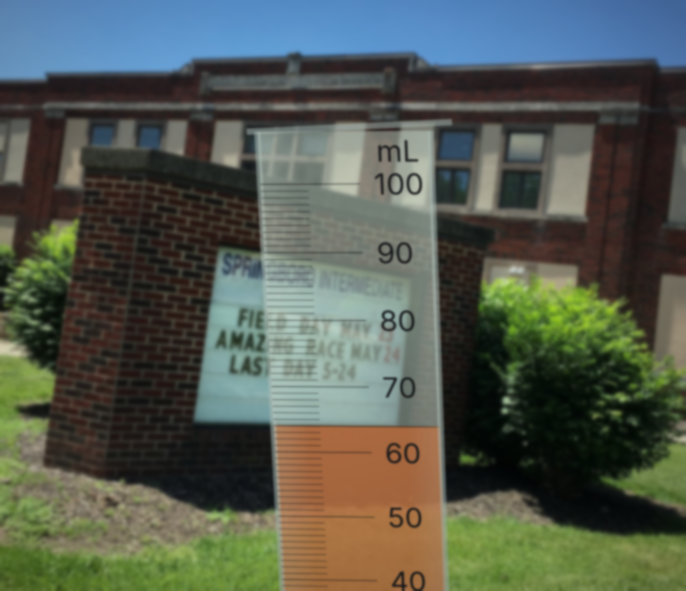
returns 64 mL
